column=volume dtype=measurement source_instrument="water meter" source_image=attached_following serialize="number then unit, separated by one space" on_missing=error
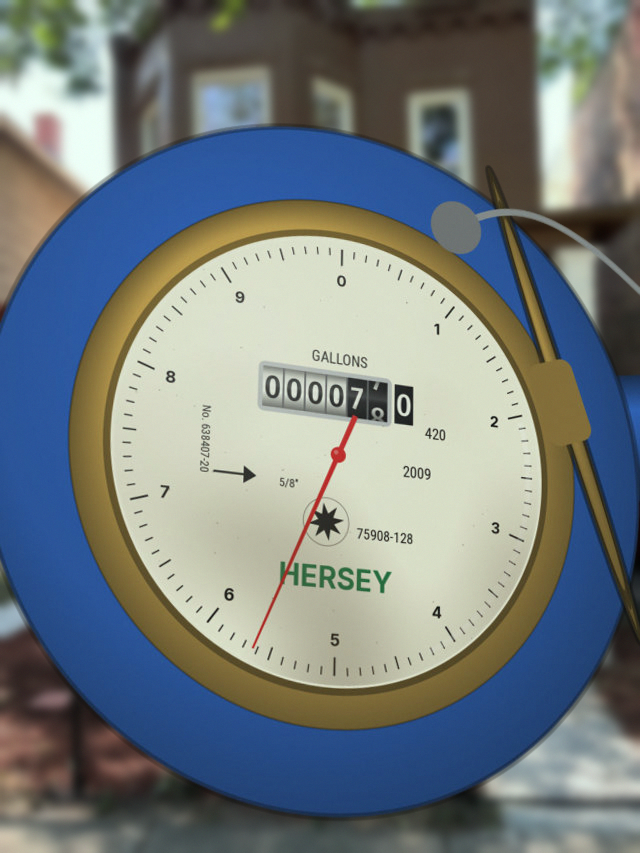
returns 775.6 gal
